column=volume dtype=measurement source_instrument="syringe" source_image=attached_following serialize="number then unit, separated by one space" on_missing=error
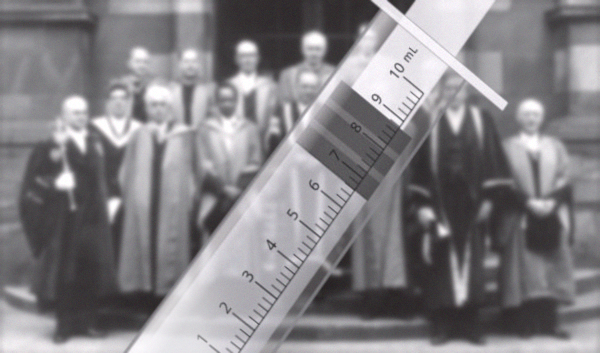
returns 6.6 mL
